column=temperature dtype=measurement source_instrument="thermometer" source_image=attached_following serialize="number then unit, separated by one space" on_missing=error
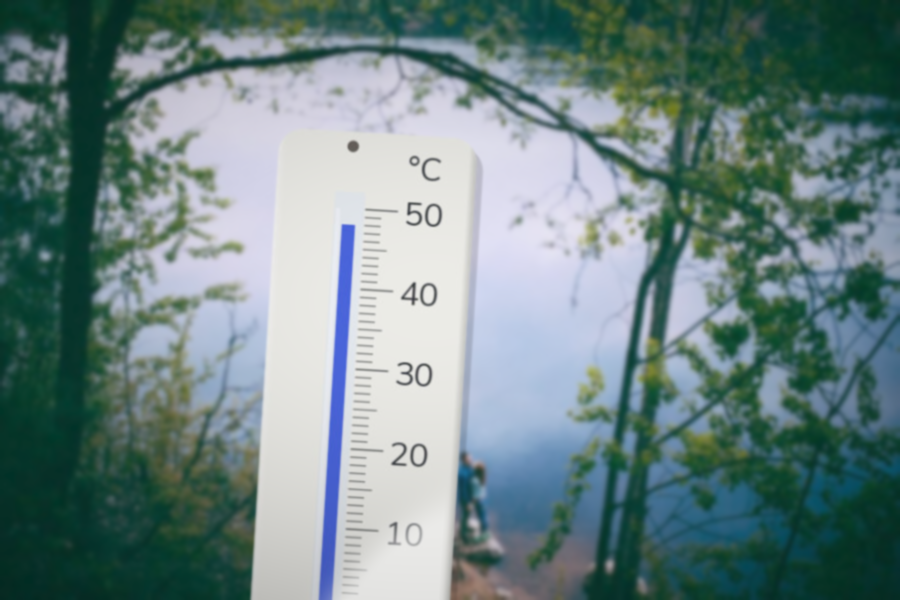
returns 48 °C
